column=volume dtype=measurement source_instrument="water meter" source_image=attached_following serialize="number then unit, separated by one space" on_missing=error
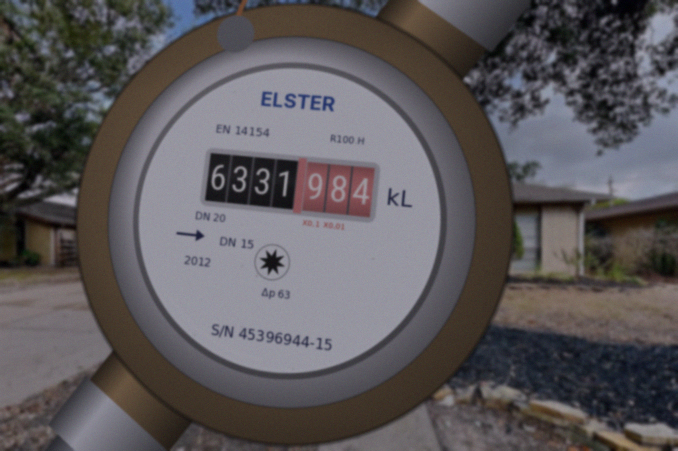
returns 6331.984 kL
